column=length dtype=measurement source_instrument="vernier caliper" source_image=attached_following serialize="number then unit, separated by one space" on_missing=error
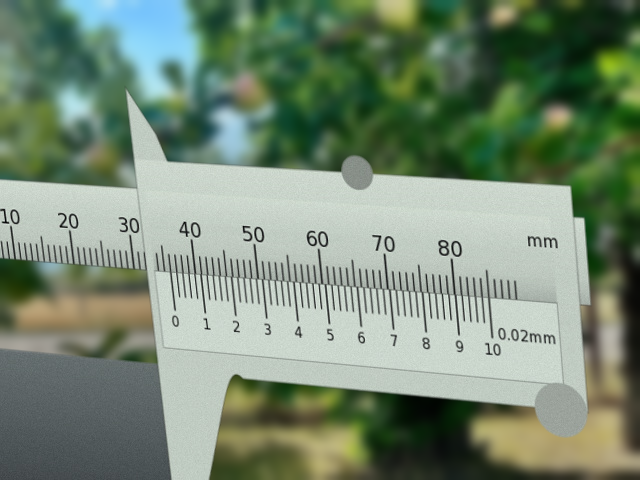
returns 36.0 mm
